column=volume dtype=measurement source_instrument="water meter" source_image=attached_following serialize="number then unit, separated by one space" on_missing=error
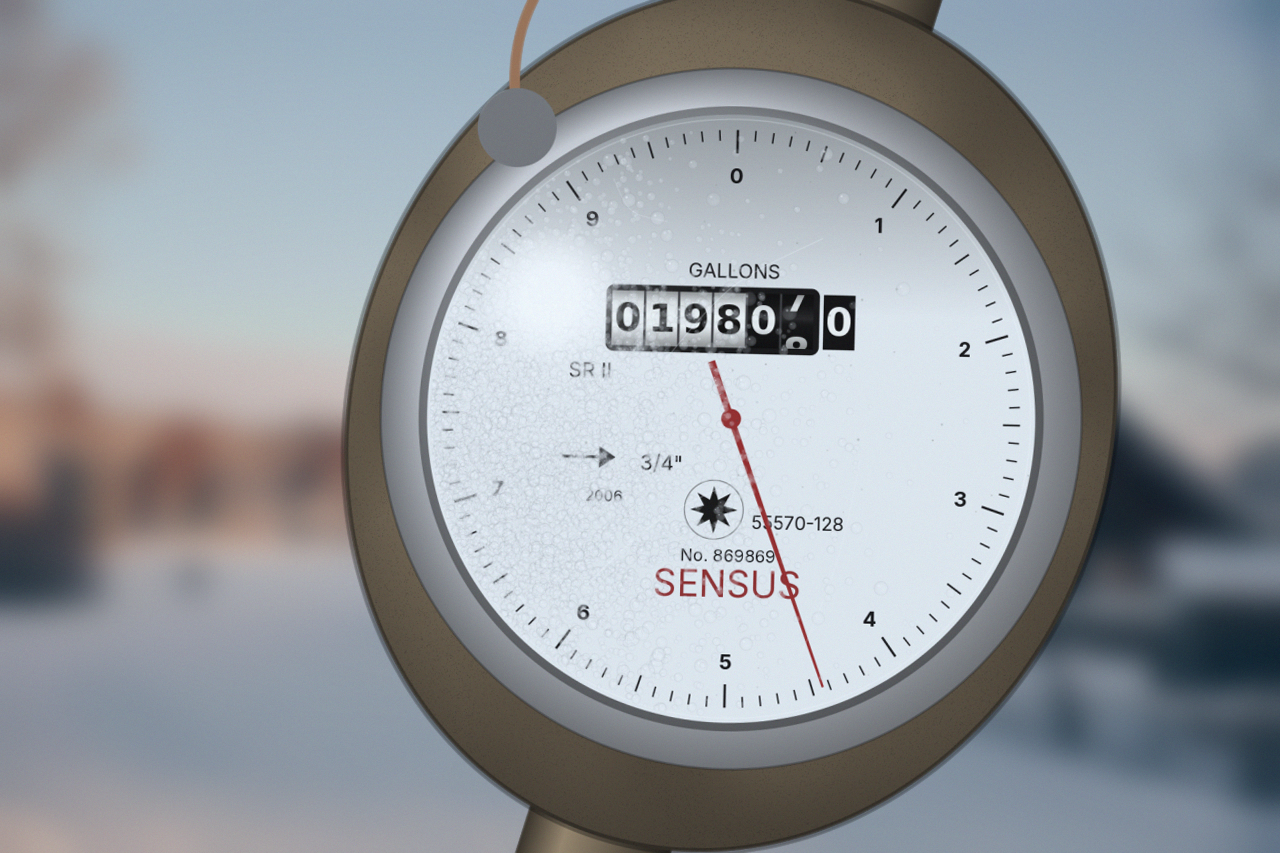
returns 198074.4 gal
